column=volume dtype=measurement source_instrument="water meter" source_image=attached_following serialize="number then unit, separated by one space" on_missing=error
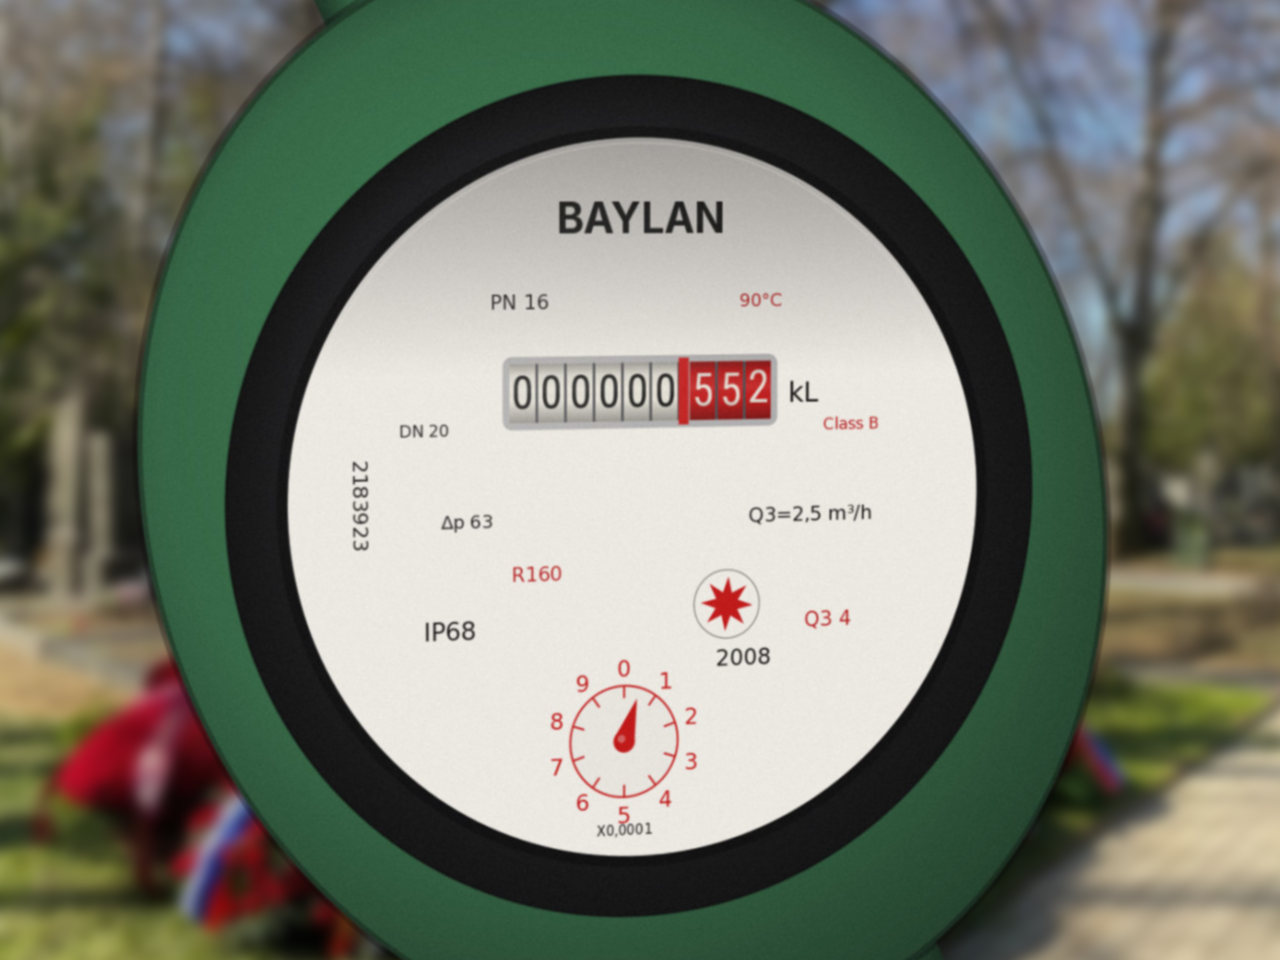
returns 0.5520 kL
